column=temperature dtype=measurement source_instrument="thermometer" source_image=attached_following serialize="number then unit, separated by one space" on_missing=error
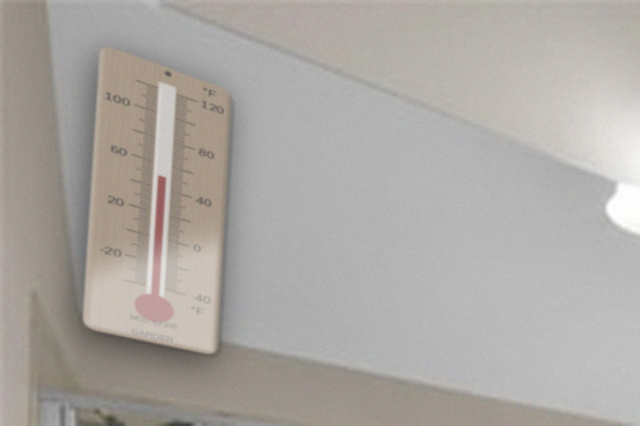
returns 50 °F
